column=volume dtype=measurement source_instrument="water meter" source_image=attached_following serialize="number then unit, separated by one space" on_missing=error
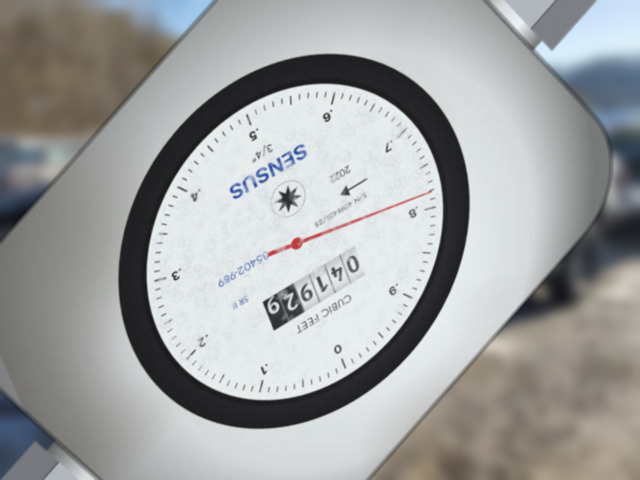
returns 41928.78 ft³
